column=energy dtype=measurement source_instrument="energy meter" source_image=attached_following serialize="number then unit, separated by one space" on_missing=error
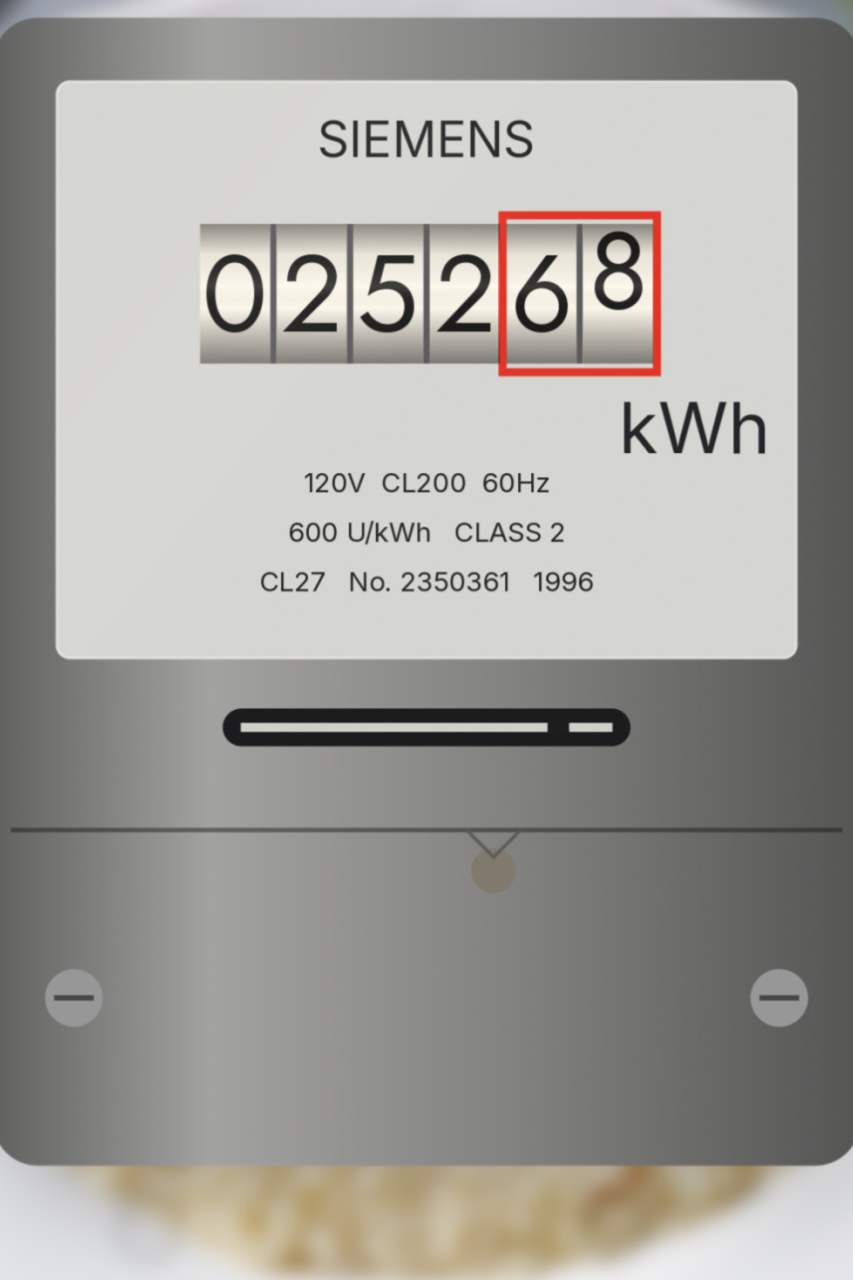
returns 252.68 kWh
